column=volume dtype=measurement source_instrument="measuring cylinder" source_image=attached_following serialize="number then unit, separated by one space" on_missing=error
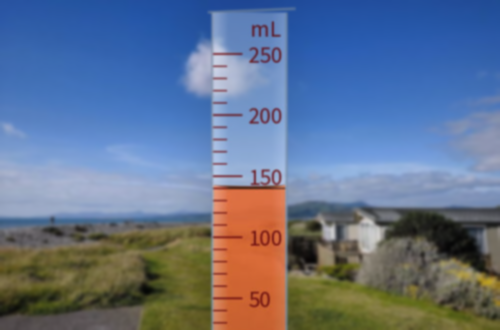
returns 140 mL
